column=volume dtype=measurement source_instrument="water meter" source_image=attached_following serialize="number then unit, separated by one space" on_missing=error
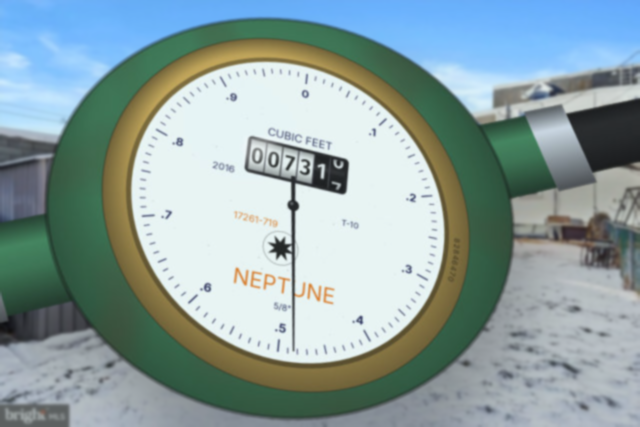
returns 7316.48 ft³
